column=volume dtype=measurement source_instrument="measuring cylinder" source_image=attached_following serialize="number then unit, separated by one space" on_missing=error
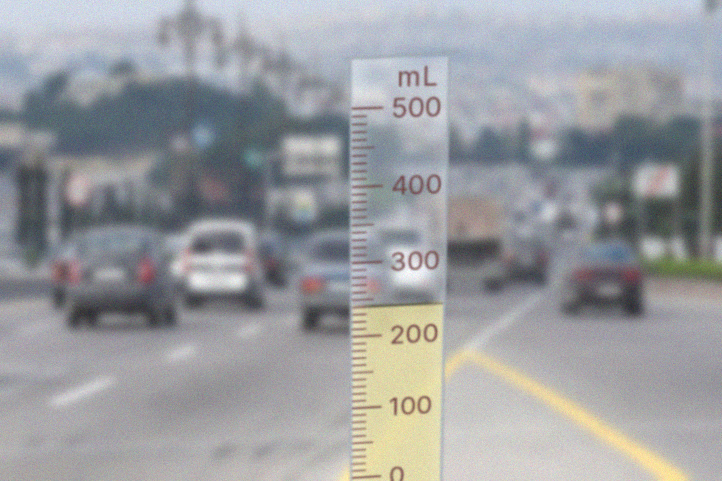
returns 240 mL
